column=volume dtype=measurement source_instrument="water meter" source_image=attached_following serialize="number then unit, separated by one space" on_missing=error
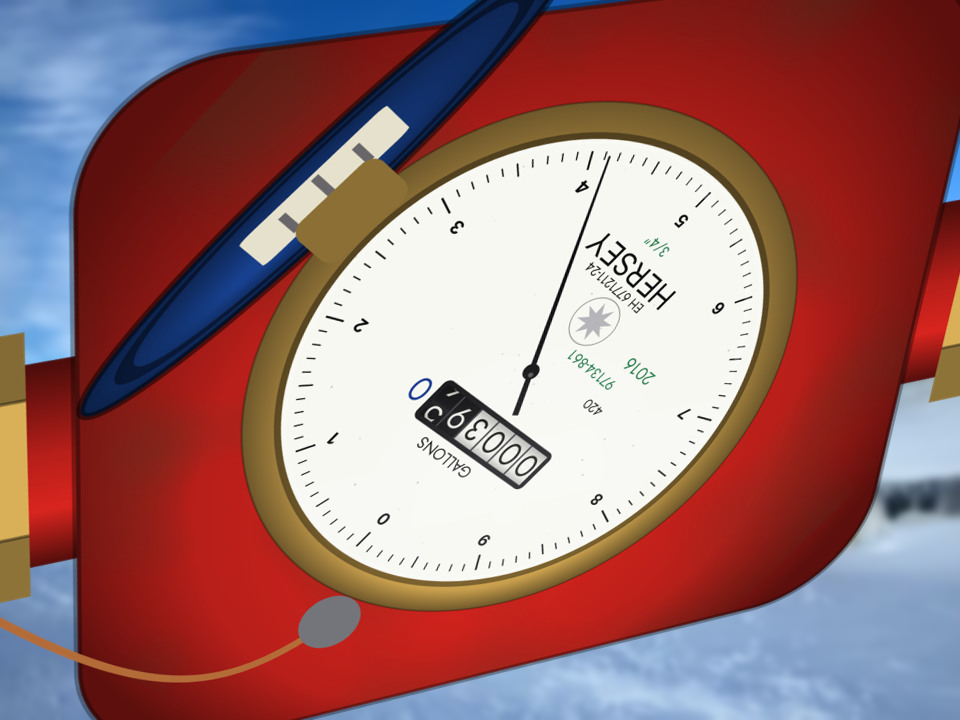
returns 3954.1 gal
